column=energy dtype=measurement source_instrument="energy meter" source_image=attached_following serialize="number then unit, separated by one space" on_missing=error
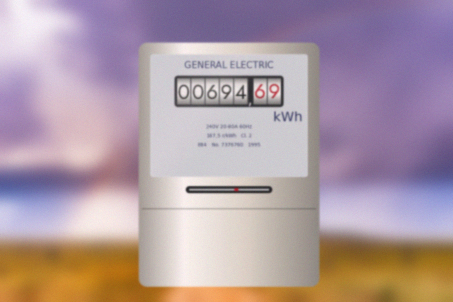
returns 694.69 kWh
